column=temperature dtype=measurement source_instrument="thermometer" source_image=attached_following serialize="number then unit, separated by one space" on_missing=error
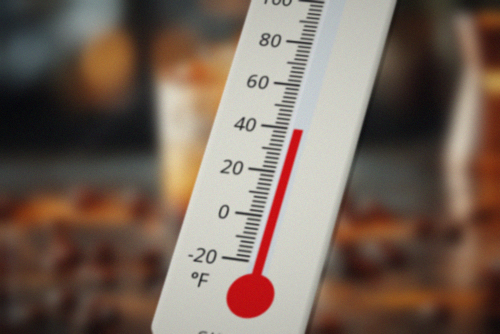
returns 40 °F
